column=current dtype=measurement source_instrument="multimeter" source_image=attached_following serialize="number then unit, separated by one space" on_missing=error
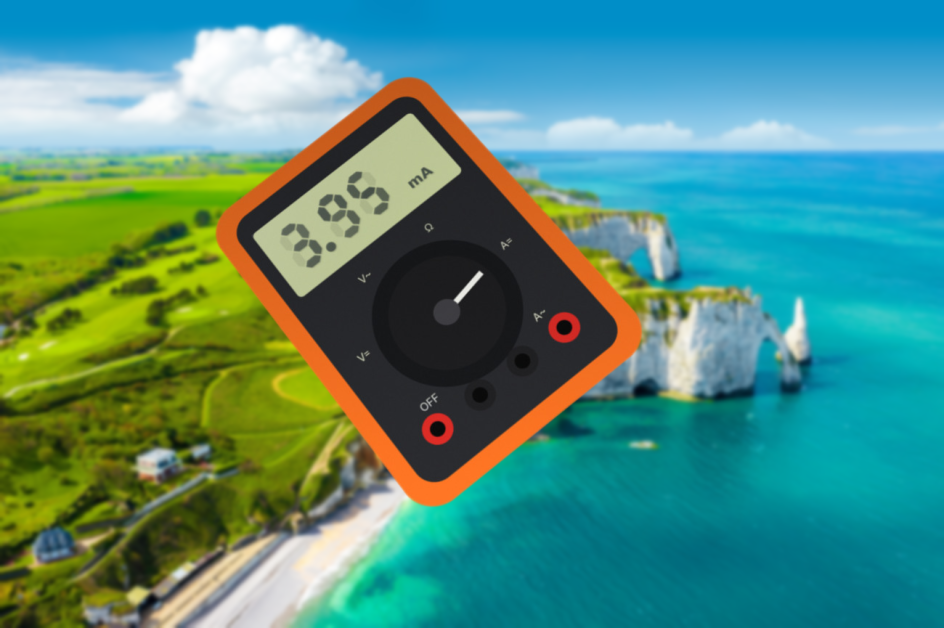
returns 3.95 mA
